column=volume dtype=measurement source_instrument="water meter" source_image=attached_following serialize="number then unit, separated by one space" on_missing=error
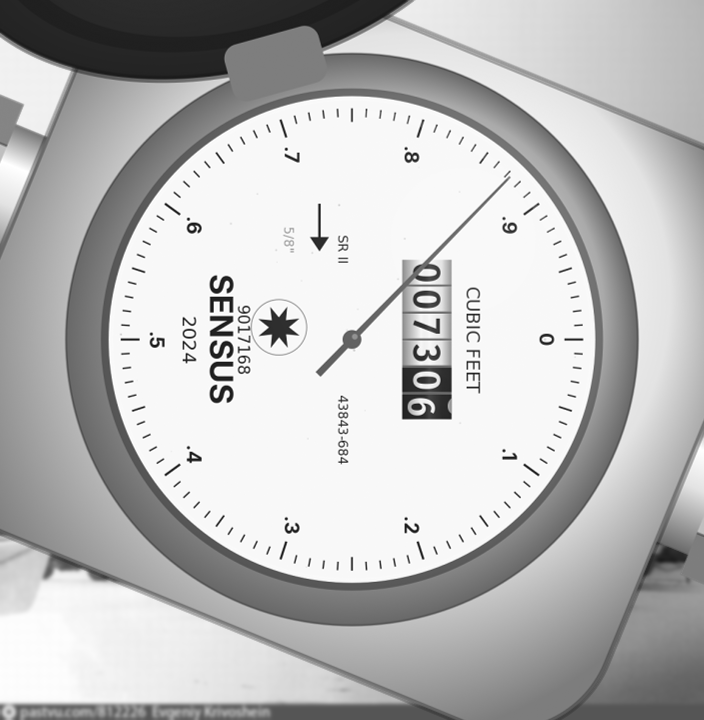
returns 7305.87 ft³
